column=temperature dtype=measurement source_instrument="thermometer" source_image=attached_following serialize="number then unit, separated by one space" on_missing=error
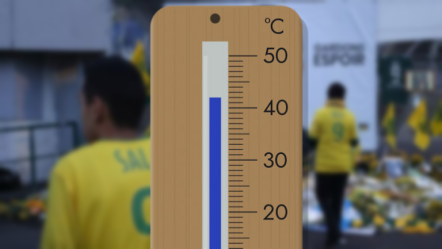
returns 42 °C
